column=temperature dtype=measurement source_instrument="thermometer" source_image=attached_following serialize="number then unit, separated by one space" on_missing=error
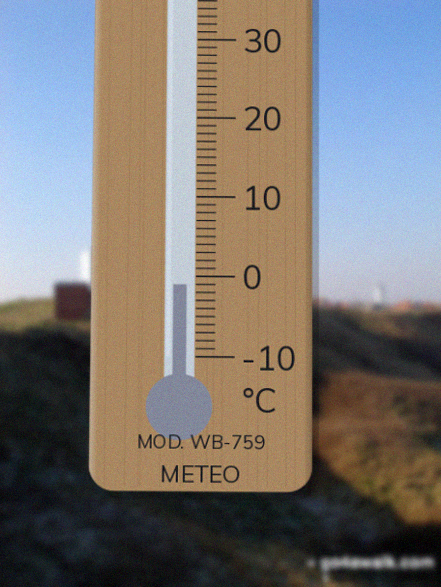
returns -1 °C
